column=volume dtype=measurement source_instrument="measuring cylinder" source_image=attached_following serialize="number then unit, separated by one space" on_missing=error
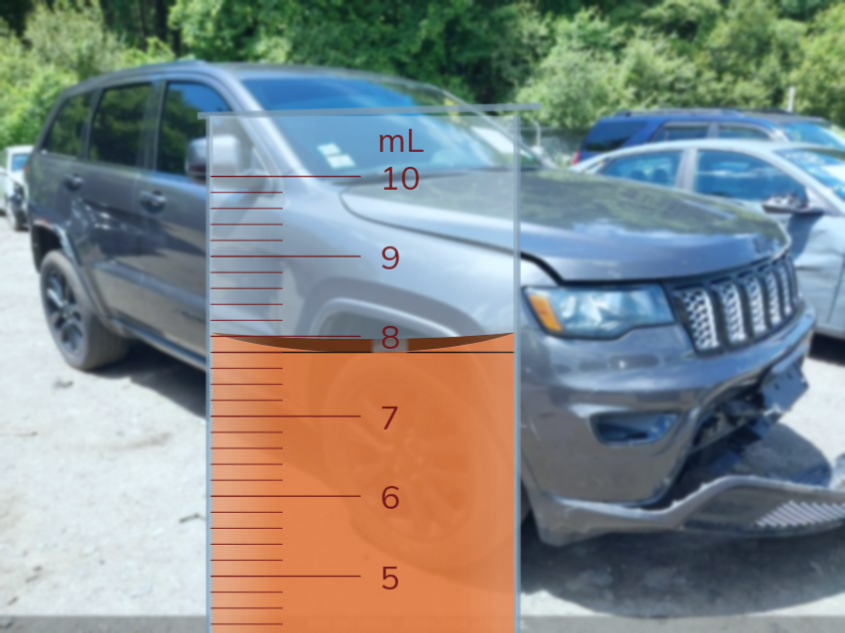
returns 7.8 mL
